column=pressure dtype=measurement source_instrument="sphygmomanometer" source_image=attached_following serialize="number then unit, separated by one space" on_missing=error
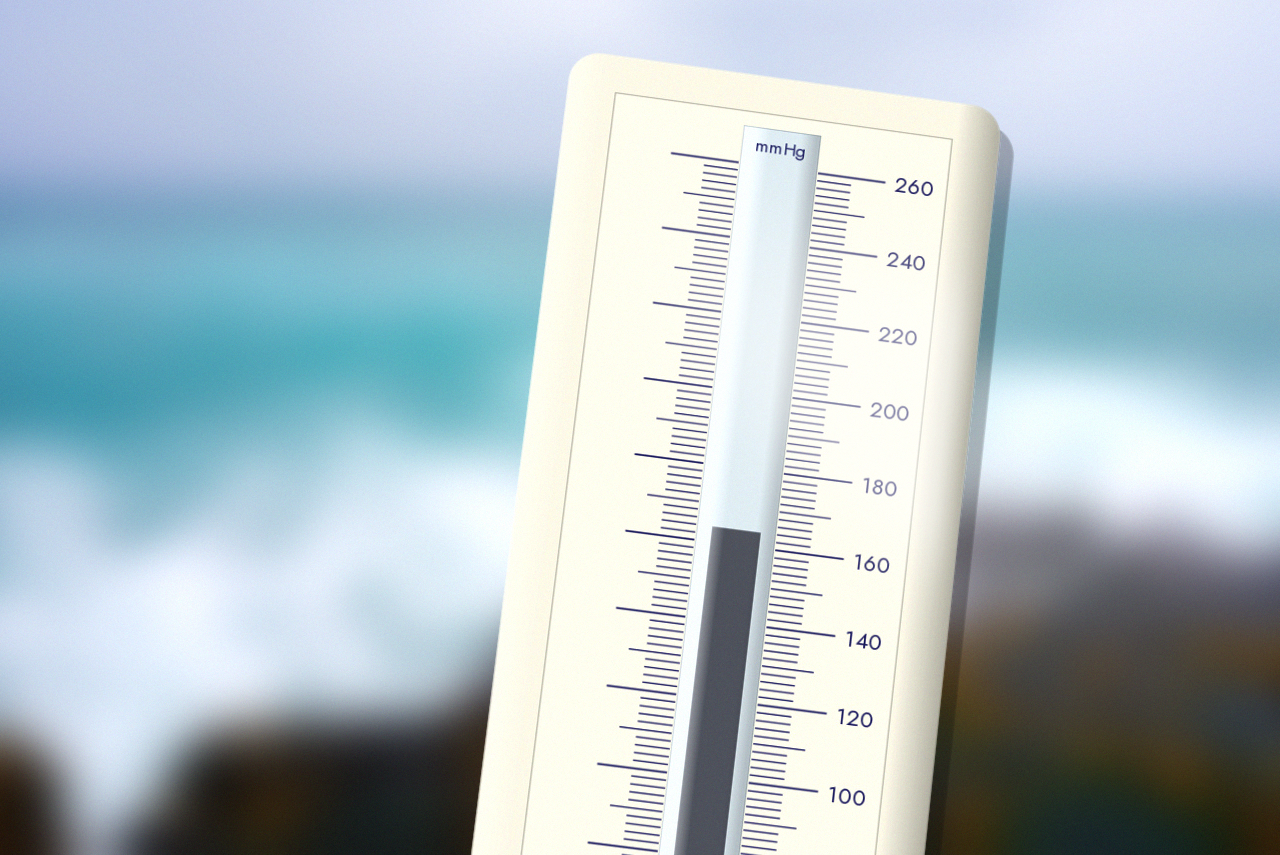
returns 164 mmHg
